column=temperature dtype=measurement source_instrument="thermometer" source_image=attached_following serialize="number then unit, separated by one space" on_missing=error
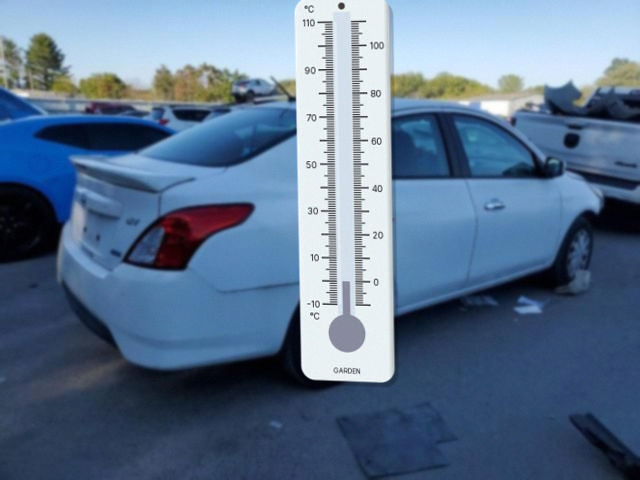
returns 0 °C
